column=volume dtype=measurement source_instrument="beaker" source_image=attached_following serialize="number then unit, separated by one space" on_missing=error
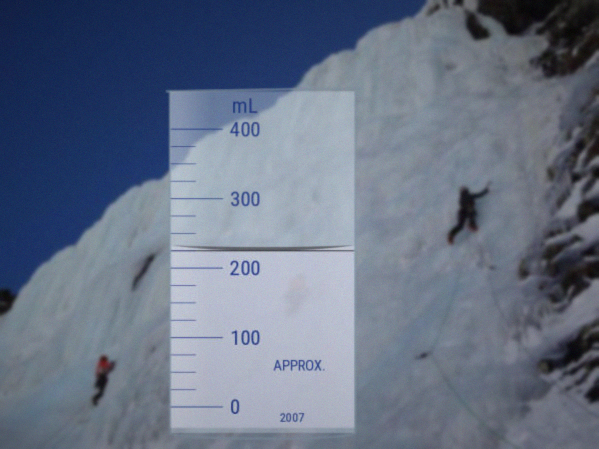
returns 225 mL
